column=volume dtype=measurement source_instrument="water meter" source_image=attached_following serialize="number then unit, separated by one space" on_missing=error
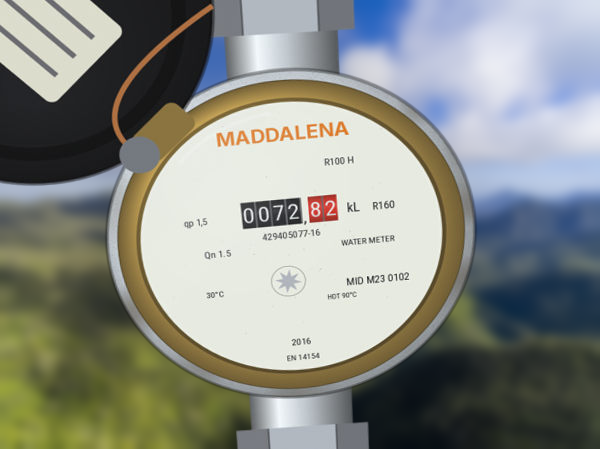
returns 72.82 kL
